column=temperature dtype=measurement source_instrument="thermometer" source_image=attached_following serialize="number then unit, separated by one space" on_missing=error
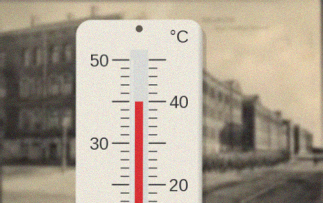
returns 40 °C
